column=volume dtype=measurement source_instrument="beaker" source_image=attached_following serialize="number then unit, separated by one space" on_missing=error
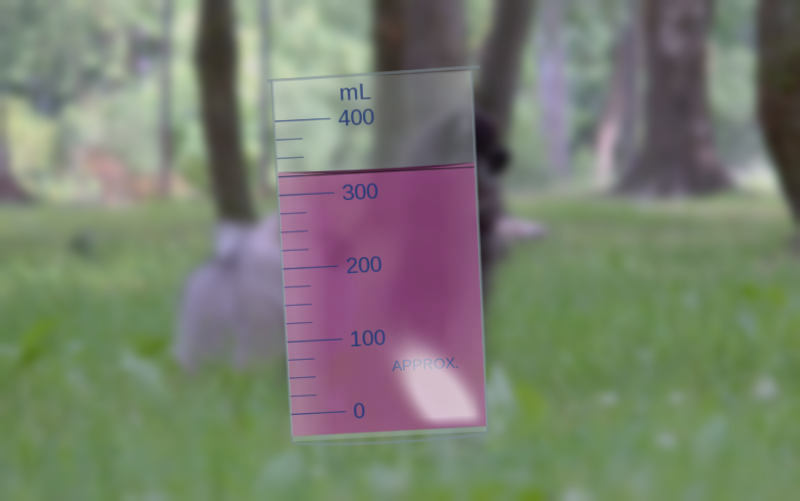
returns 325 mL
